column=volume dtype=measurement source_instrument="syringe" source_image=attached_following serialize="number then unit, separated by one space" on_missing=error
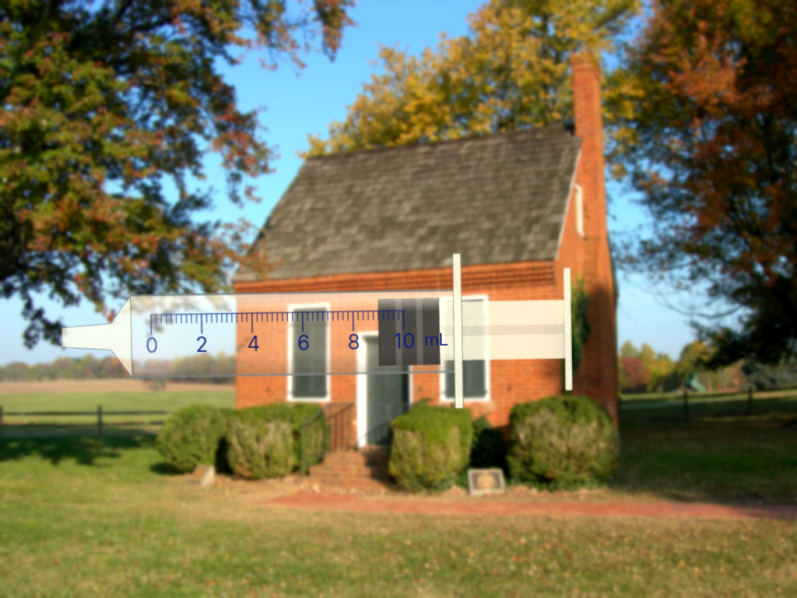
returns 9 mL
